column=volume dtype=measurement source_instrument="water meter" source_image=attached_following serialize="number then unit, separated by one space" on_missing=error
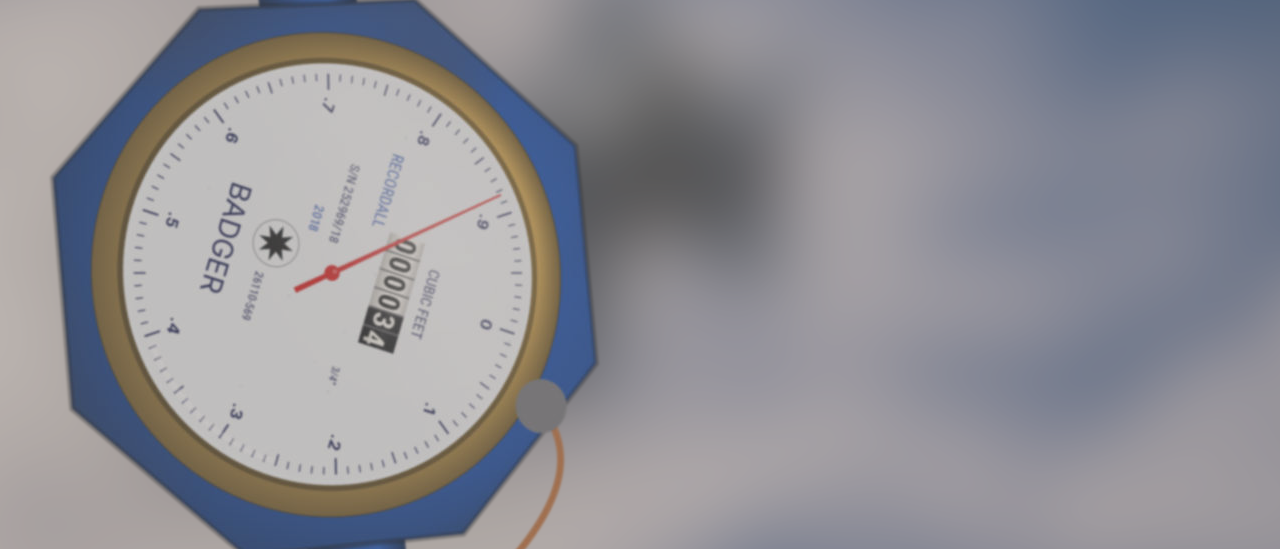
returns 33.88 ft³
